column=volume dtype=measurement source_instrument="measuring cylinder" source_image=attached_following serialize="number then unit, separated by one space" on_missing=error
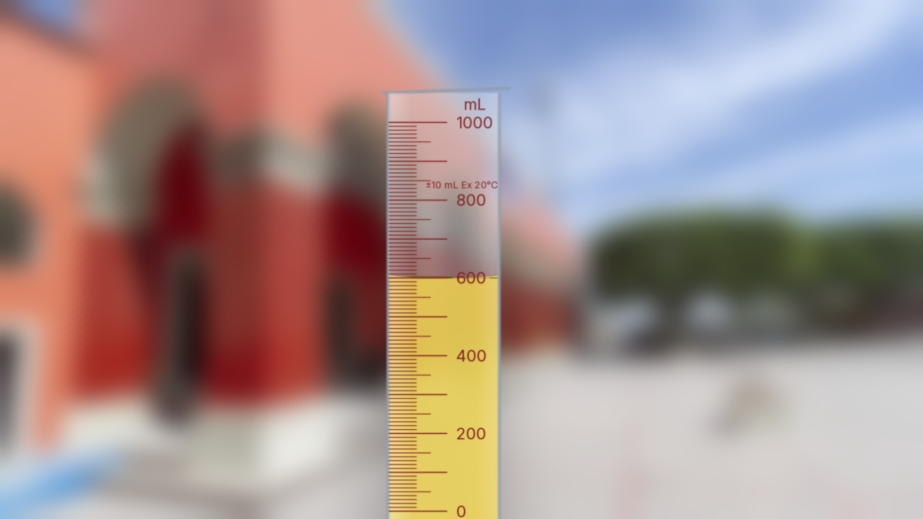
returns 600 mL
